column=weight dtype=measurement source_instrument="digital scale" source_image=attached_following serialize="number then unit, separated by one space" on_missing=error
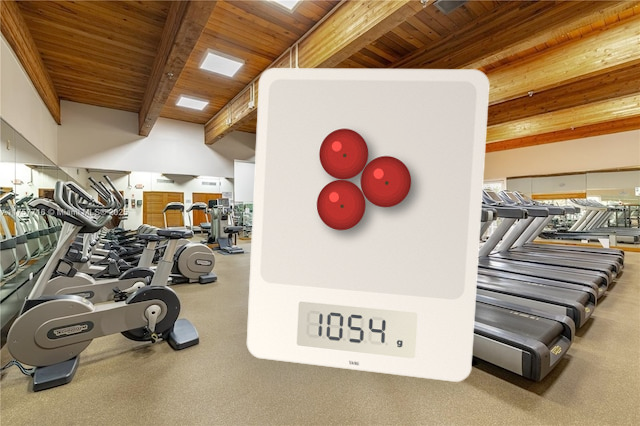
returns 1054 g
